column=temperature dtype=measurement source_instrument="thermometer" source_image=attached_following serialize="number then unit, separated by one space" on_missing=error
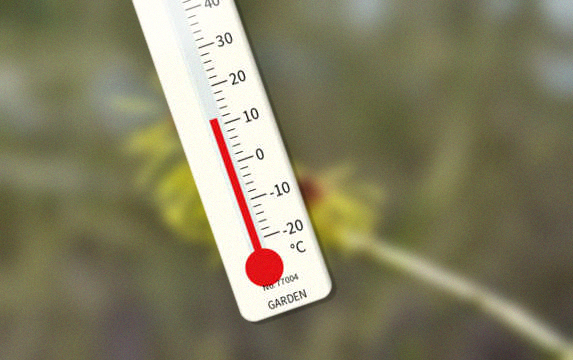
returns 12 °C
